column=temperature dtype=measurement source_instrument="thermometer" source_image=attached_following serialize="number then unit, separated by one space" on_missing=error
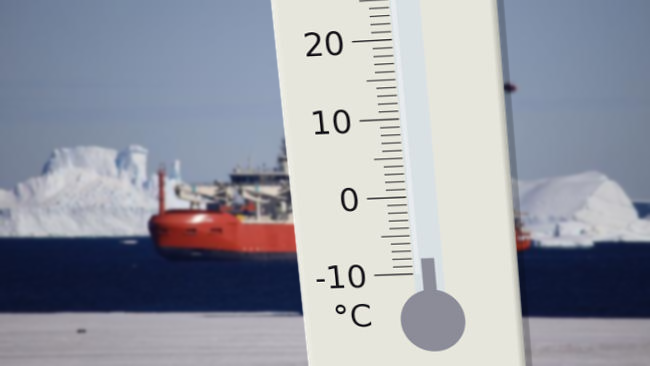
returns -8 °C
